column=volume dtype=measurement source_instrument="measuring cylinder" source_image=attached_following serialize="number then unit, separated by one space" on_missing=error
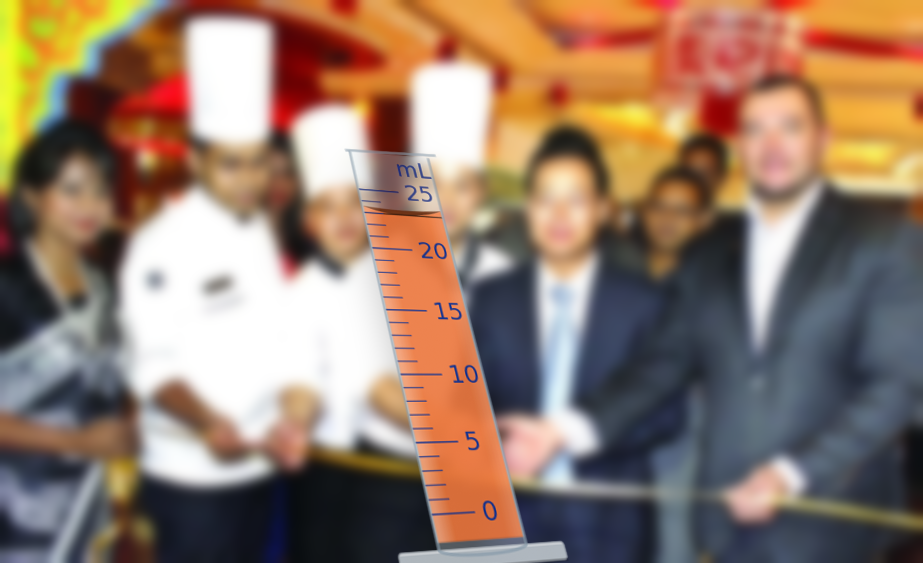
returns 23 mL
